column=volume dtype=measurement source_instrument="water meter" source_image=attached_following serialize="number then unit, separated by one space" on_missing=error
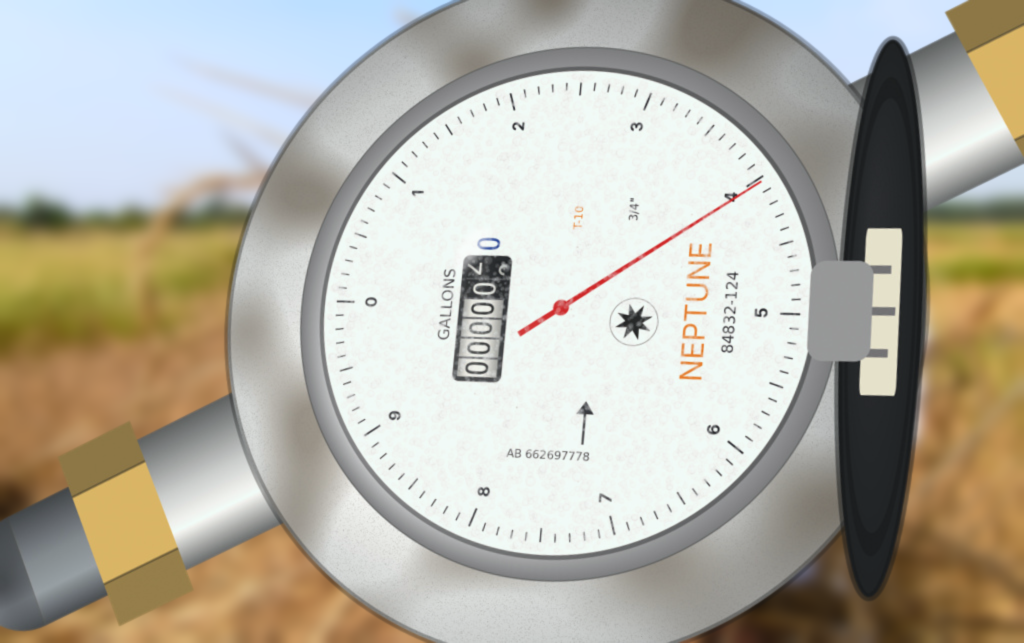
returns 24.0 gal
